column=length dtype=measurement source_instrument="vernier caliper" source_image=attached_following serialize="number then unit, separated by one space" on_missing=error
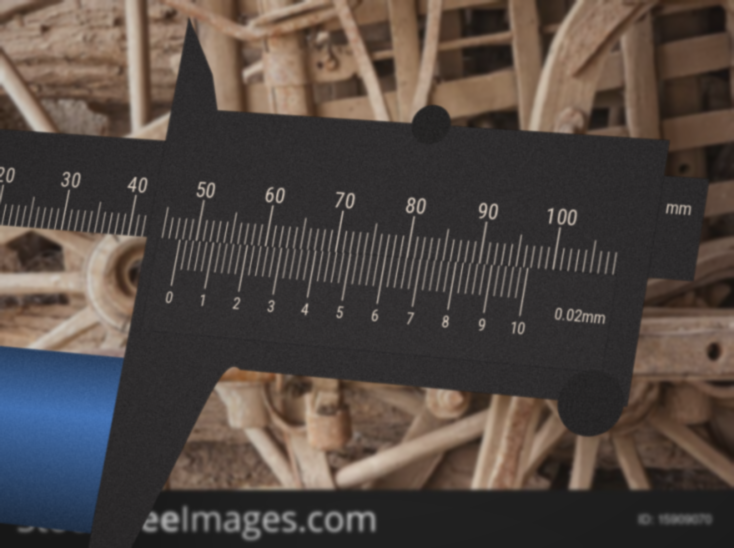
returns 47.6 mm
